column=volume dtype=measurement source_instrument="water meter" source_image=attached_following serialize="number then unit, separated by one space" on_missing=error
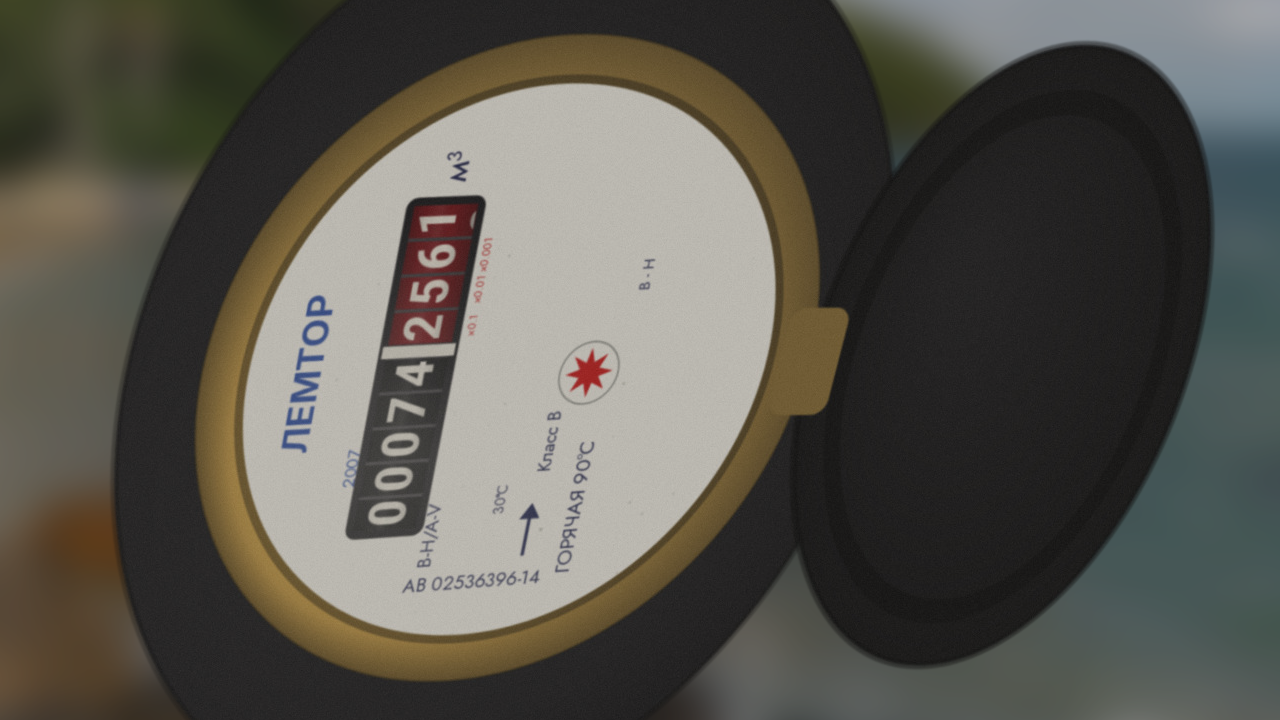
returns 74.2561 m³
